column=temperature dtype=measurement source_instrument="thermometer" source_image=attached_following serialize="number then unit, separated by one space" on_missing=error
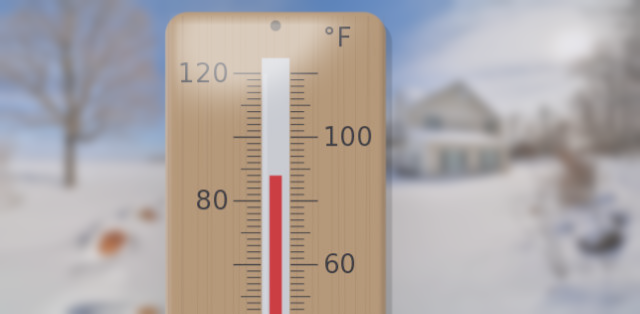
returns 88 °F
